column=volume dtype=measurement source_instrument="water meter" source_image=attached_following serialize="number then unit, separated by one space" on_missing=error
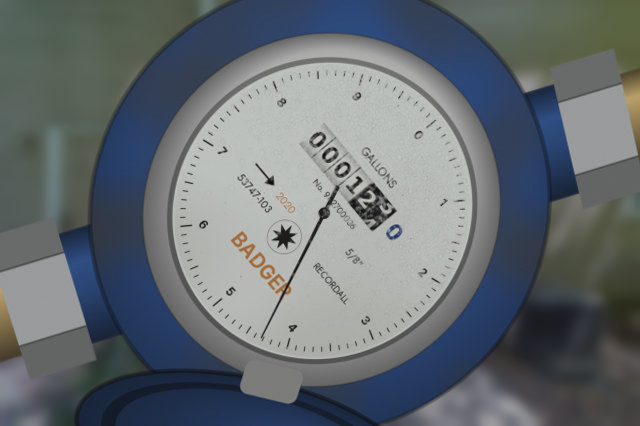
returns 1234.3 gal
